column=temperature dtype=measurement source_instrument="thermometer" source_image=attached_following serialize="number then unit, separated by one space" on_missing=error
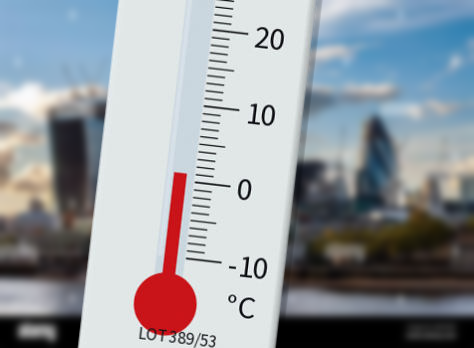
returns 1 °C
